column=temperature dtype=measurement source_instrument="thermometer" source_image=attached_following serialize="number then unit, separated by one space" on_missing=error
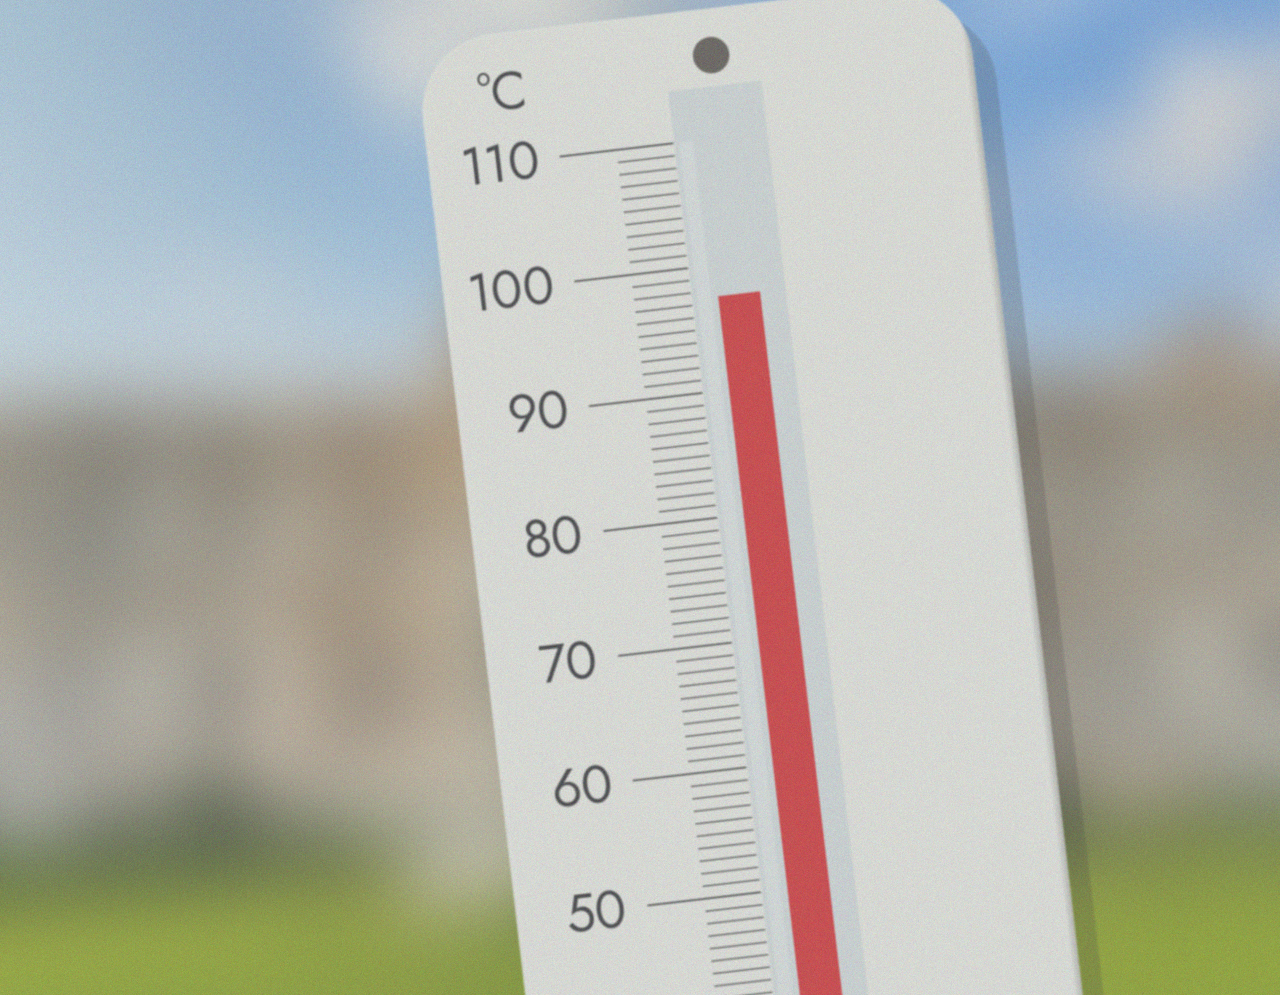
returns 97.5 °C
